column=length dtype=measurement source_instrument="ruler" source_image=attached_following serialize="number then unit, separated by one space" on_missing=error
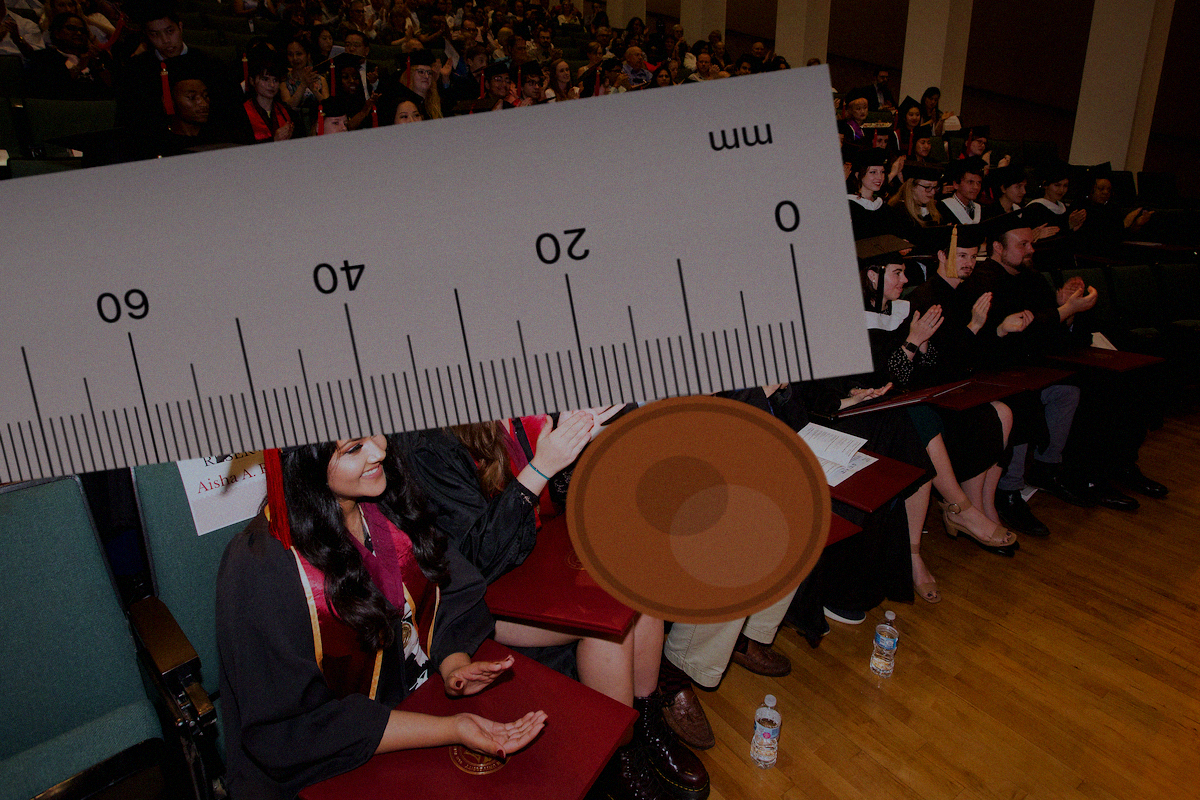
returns 24 mm
